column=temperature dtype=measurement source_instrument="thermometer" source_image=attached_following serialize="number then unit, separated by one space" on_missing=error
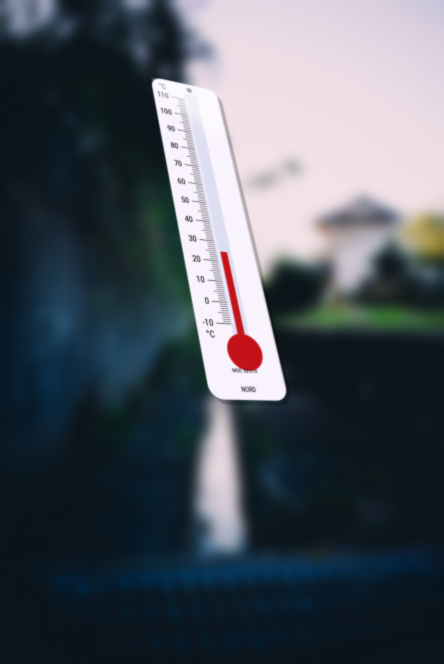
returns 25 °C
